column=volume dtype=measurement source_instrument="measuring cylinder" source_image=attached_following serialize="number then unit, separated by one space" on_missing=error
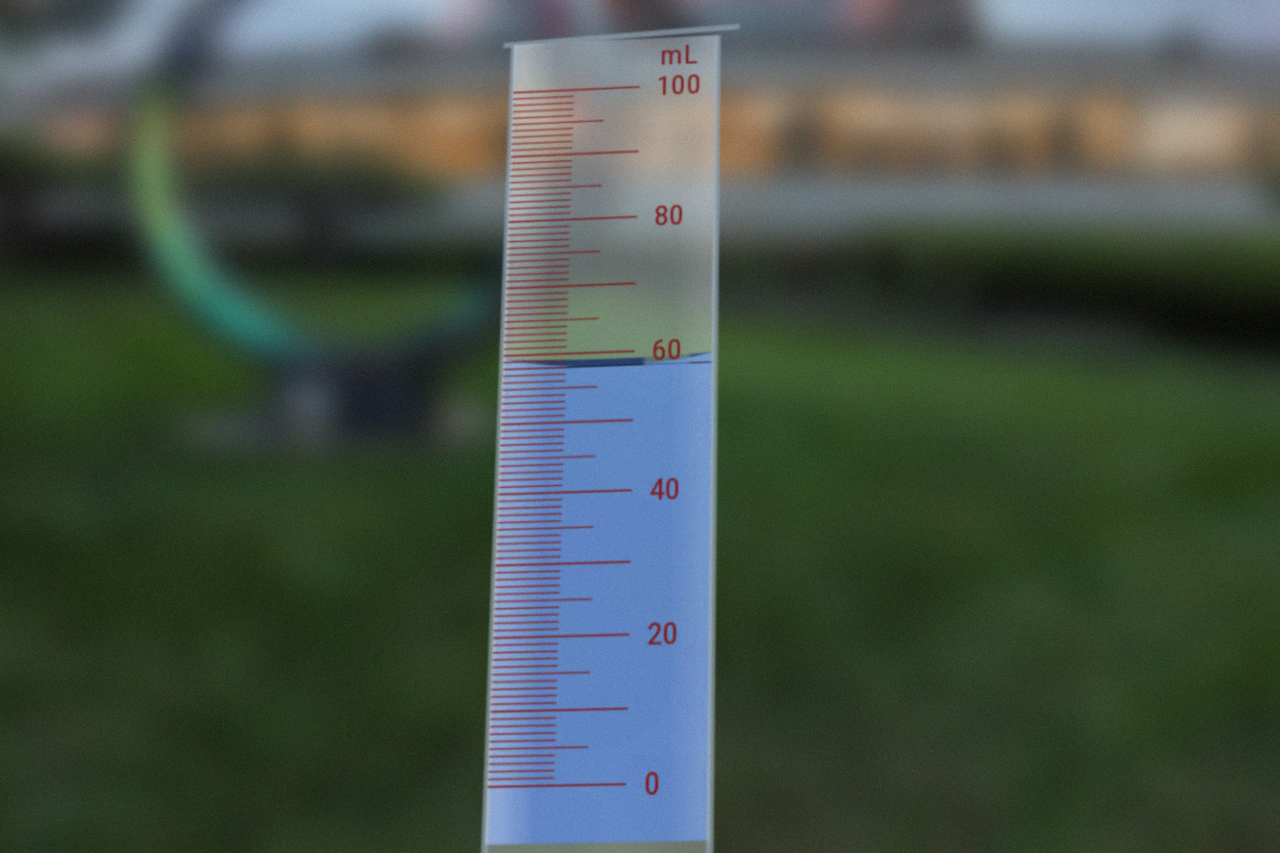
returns 58 mL
